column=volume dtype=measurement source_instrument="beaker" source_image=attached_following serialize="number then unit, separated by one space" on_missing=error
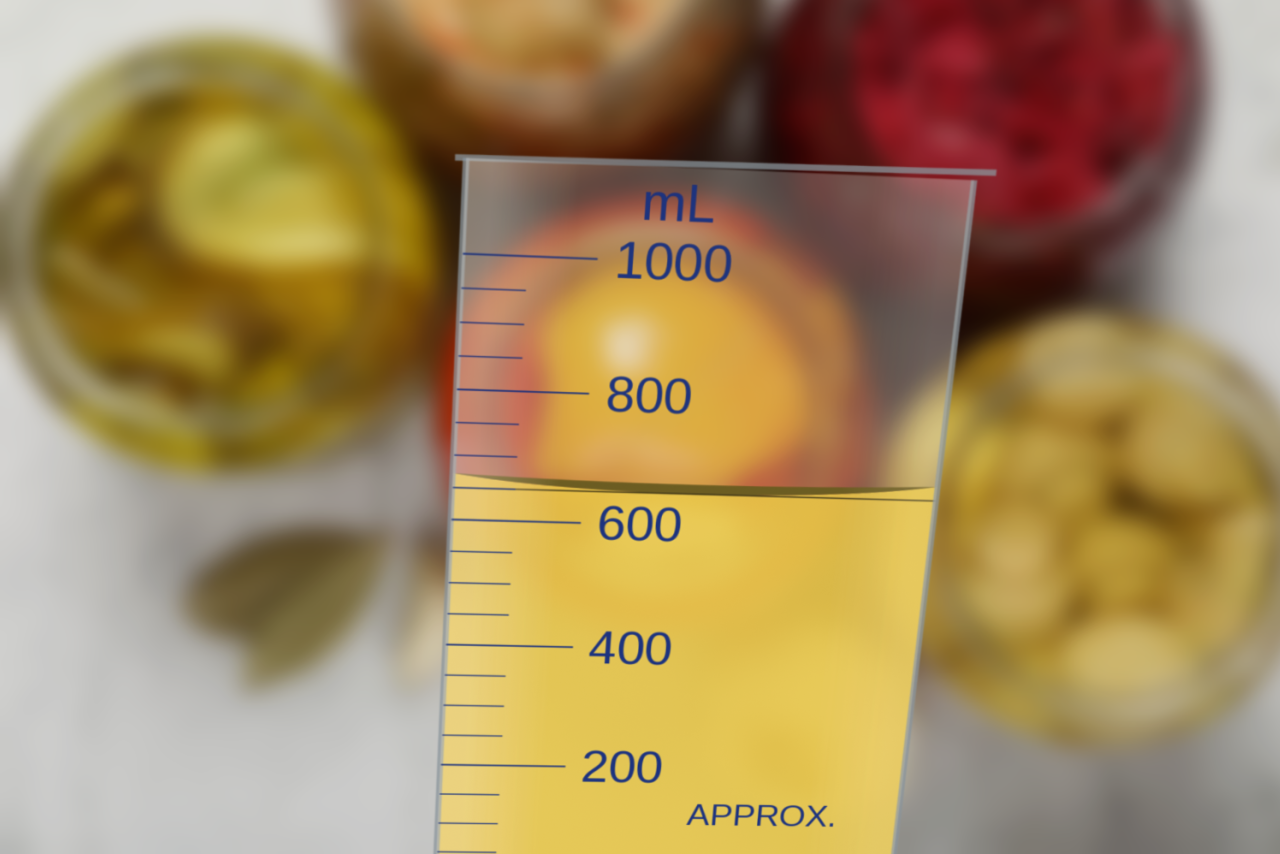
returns 650 mL
